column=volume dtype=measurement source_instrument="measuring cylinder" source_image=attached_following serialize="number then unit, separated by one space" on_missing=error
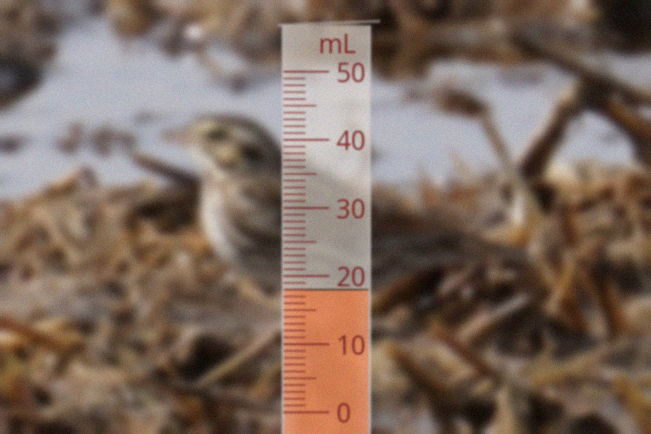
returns 18 mL
